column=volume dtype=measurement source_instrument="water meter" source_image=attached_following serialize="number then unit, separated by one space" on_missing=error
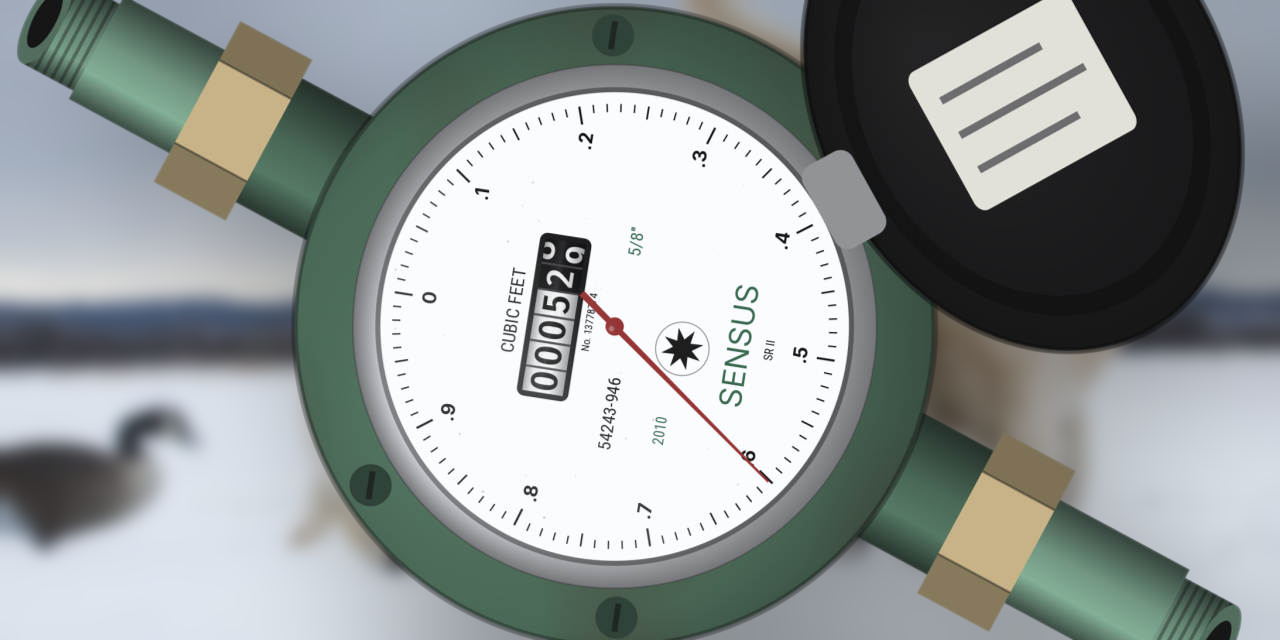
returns 528.60 ft³
